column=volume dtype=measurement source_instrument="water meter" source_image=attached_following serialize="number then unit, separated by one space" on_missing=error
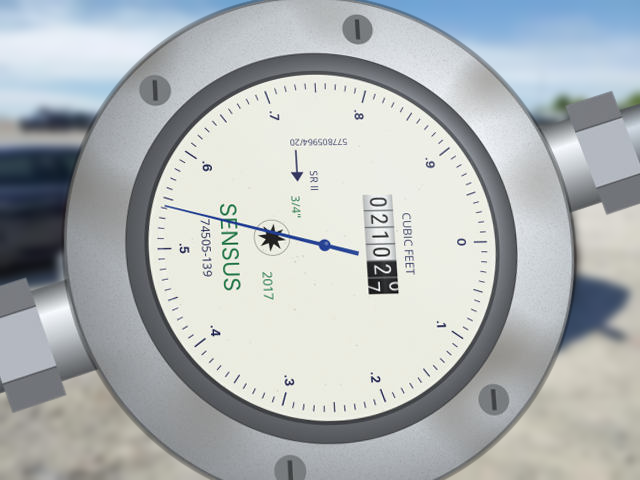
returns 21026.54 ft³
